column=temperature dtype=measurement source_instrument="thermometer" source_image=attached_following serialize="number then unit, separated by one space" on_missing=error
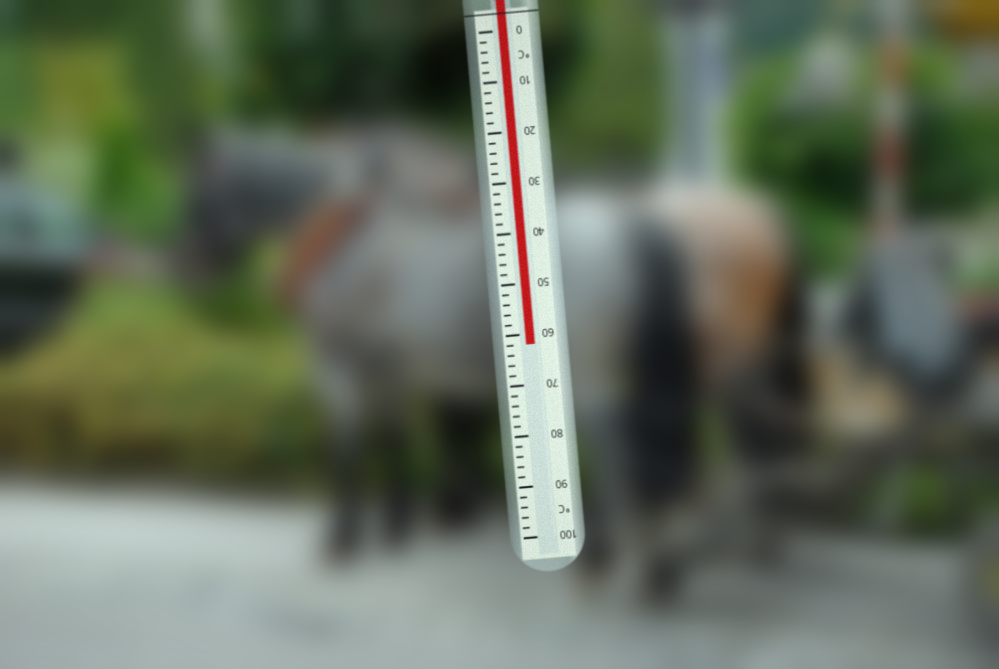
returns 62 °C
